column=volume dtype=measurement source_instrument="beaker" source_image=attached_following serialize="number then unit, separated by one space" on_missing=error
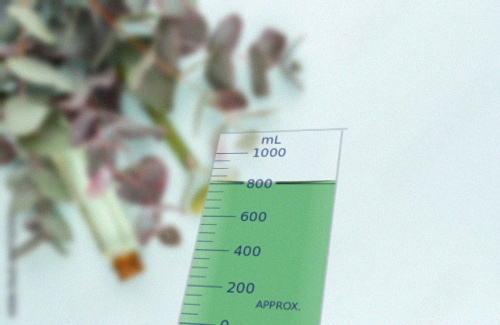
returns 800 mL
